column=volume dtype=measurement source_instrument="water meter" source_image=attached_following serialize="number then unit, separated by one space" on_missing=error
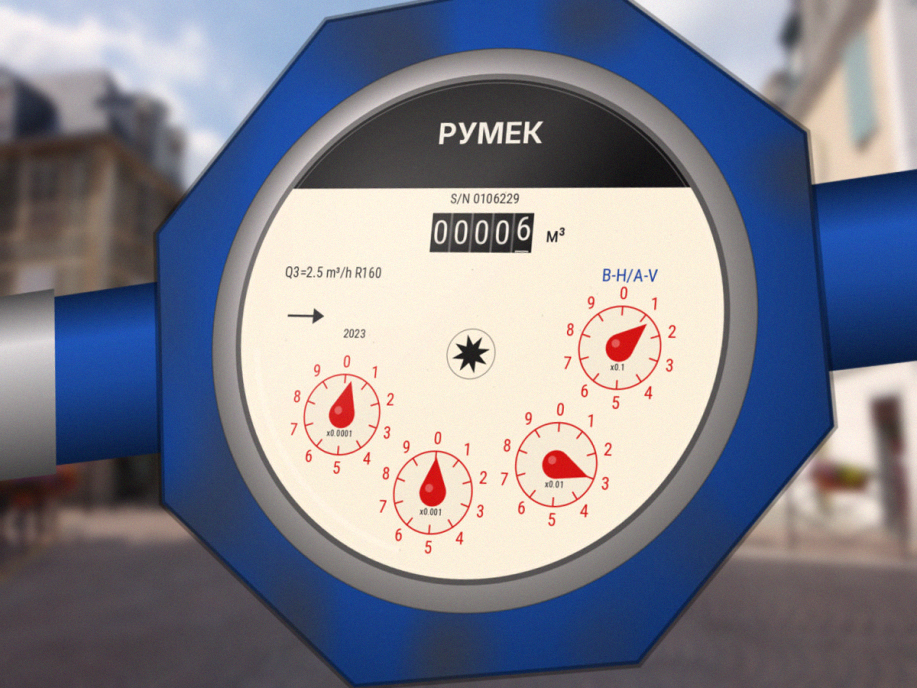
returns 6.1300 m³
